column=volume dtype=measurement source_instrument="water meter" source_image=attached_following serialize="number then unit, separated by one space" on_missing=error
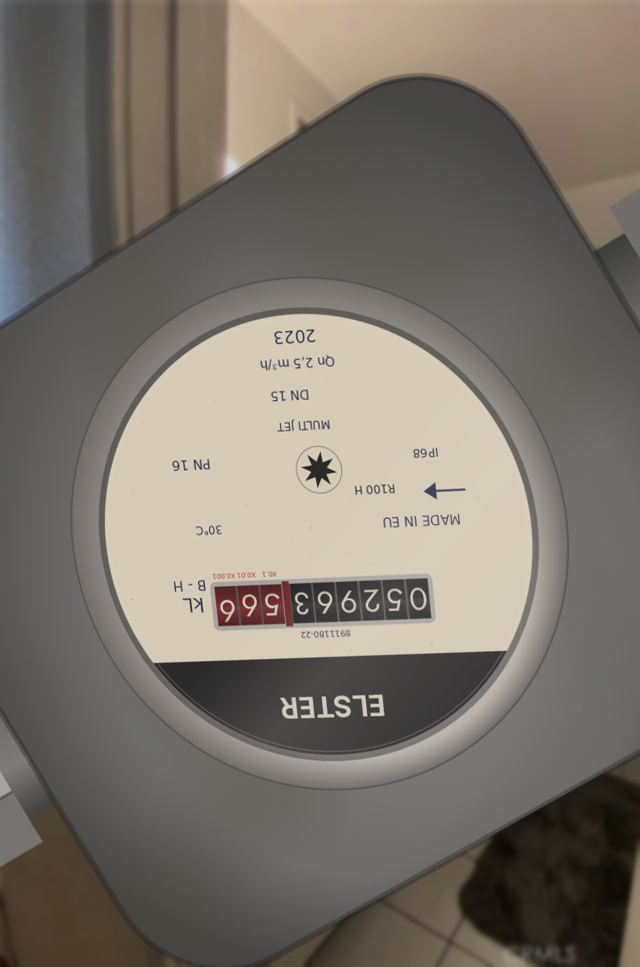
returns 52963.566 kL
